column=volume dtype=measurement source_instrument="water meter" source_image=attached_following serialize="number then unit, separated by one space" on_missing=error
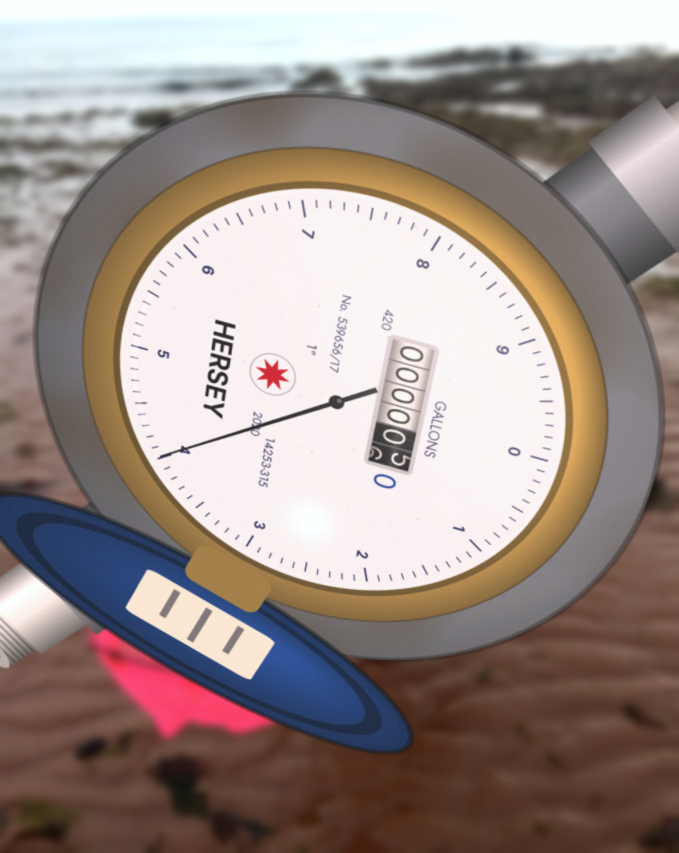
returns 54.0 gal
